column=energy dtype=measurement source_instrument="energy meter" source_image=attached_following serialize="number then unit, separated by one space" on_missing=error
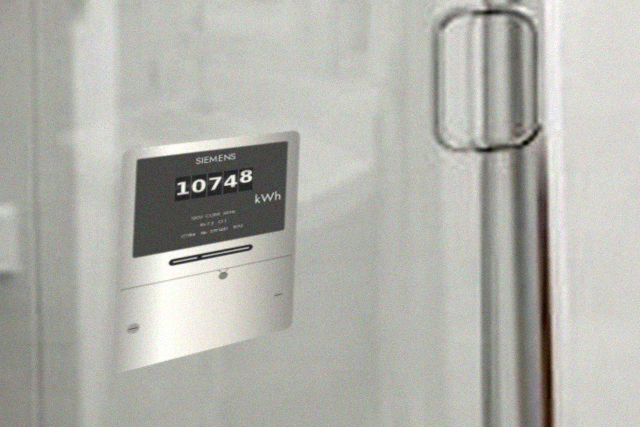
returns 10748 kWh
